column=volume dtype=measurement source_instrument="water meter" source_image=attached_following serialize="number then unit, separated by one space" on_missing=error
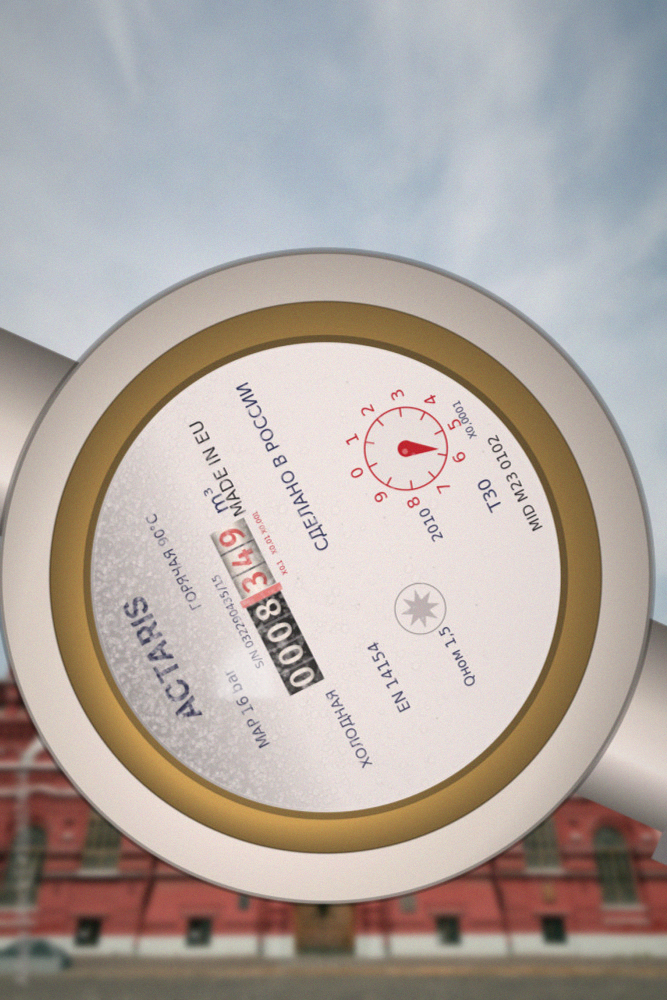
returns 8.3495 m³
